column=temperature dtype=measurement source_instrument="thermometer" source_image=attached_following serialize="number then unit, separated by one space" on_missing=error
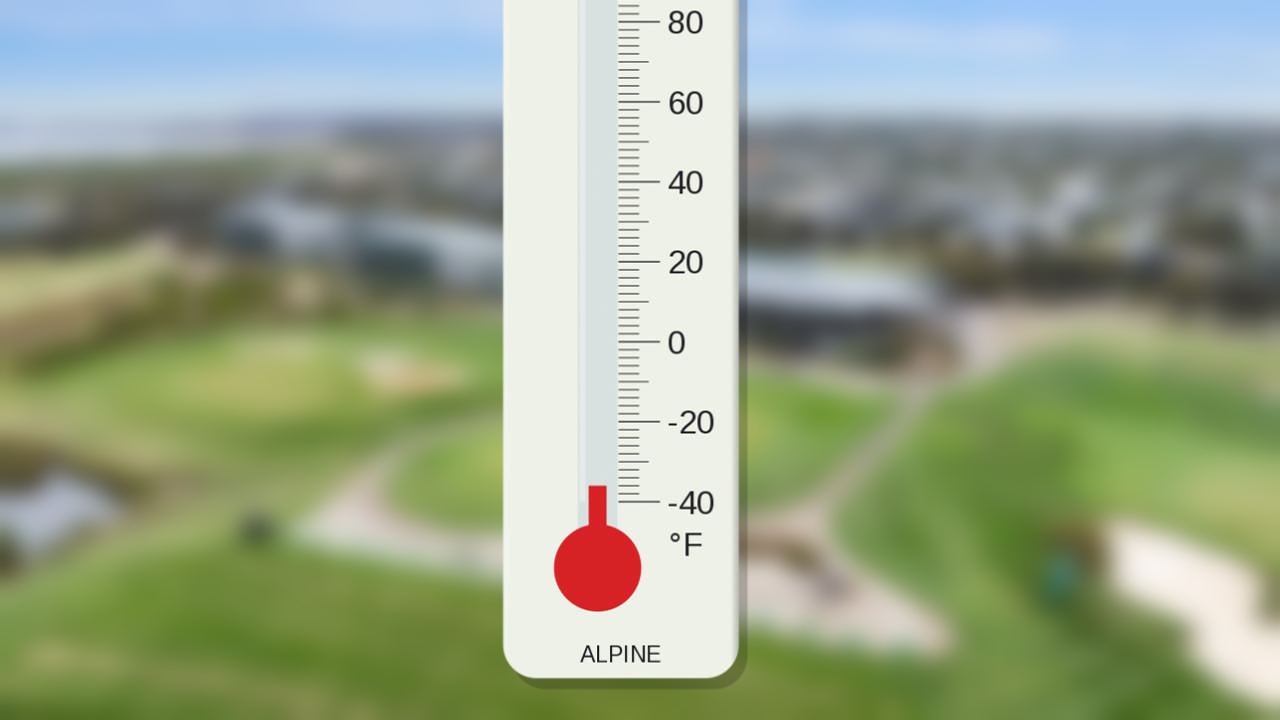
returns -36 °F
